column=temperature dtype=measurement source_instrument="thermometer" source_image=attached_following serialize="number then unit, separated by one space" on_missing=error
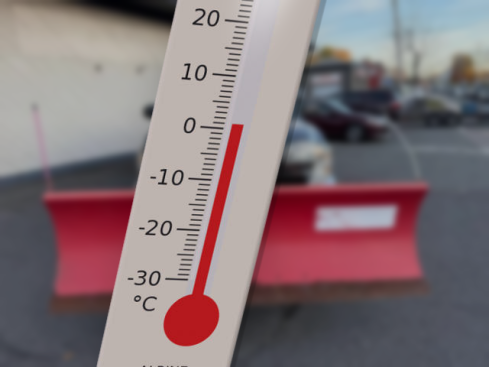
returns 1 °C
